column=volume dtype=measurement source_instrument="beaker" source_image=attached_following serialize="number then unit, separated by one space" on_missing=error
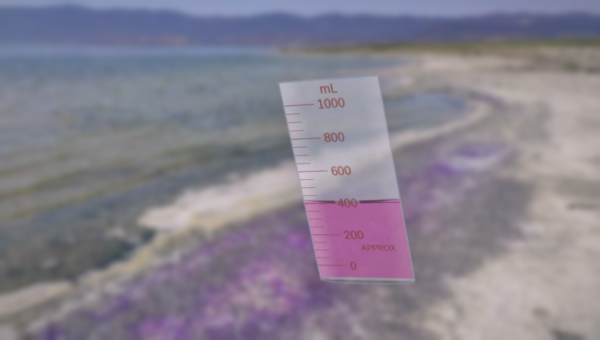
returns 400 mL
